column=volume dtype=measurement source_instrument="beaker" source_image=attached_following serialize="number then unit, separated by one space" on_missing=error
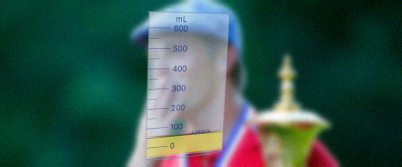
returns 50 mL
